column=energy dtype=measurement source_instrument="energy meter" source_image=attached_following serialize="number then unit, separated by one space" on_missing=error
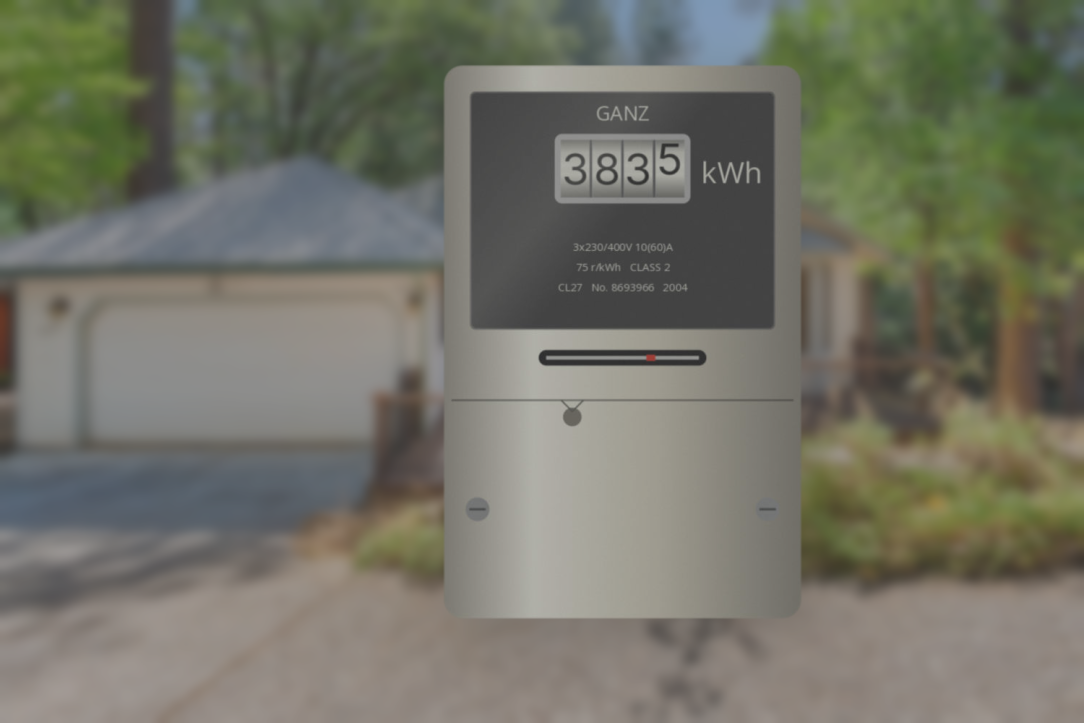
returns 3835 kWh
